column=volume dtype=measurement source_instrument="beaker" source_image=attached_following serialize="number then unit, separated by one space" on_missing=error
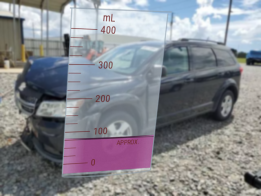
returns 75 mL
